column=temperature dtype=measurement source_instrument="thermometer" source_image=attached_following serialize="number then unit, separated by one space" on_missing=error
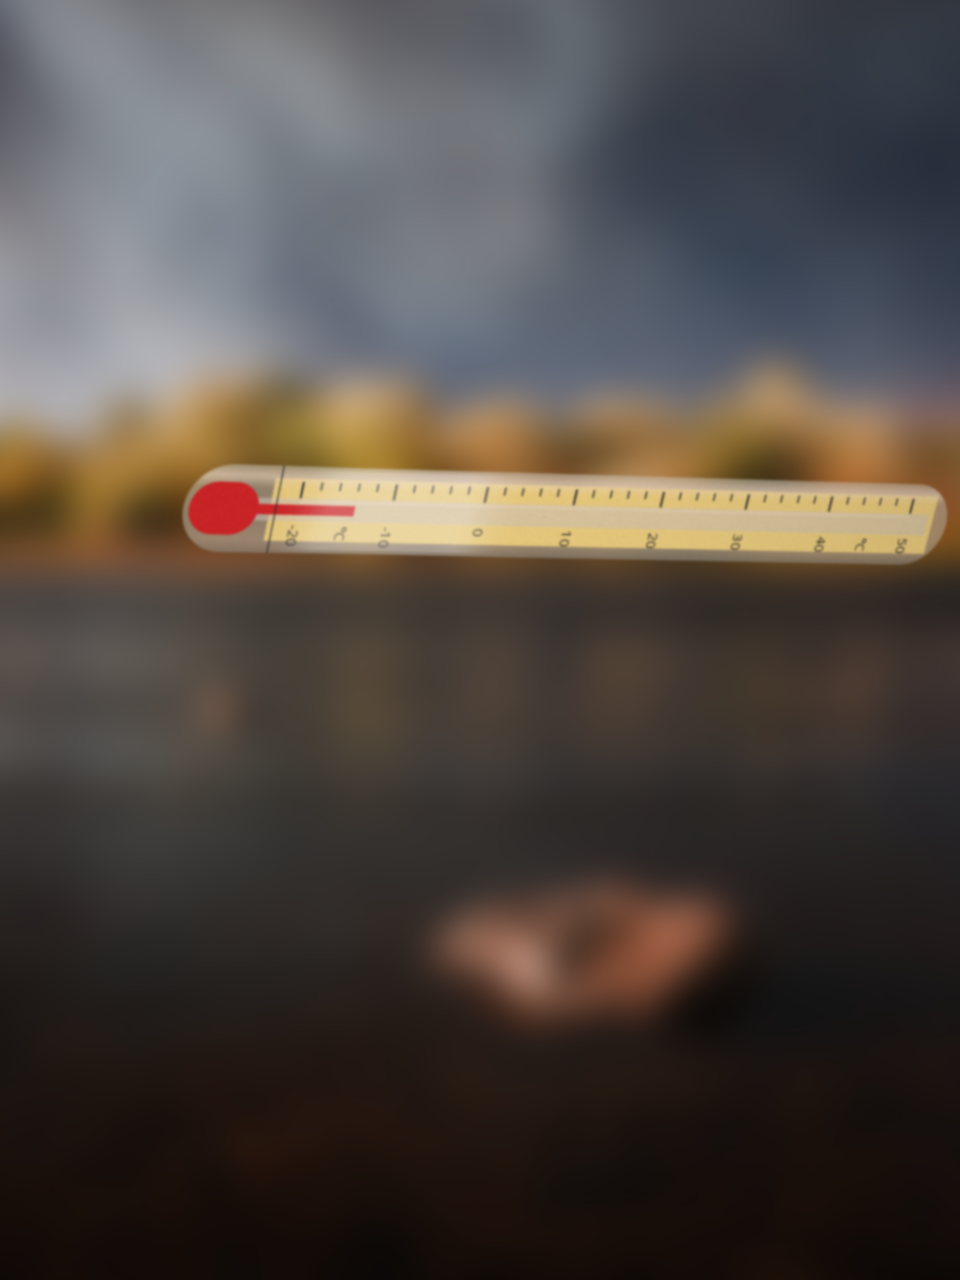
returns -14 °C
